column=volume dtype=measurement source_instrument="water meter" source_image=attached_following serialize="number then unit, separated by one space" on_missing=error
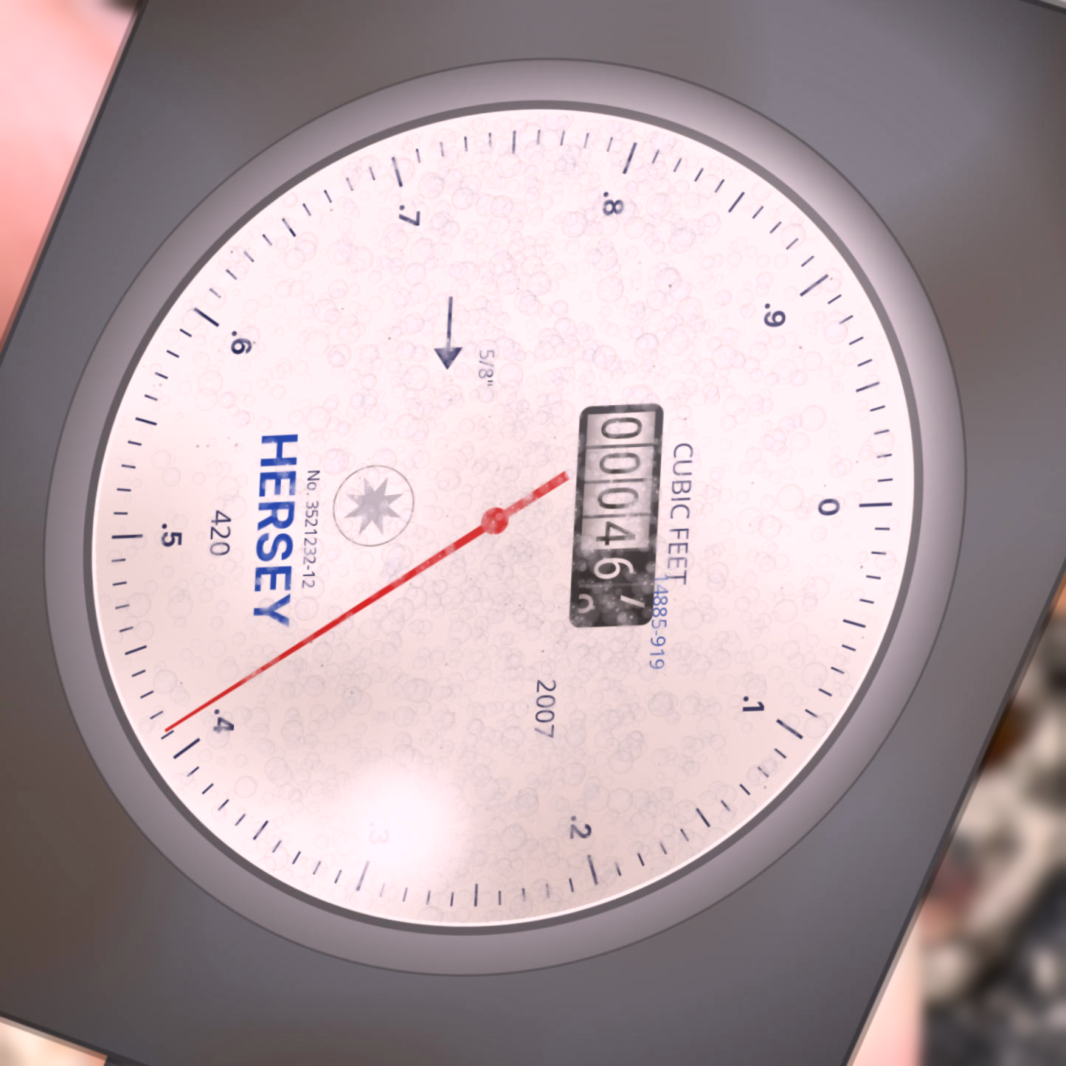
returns 467.41 ft³
